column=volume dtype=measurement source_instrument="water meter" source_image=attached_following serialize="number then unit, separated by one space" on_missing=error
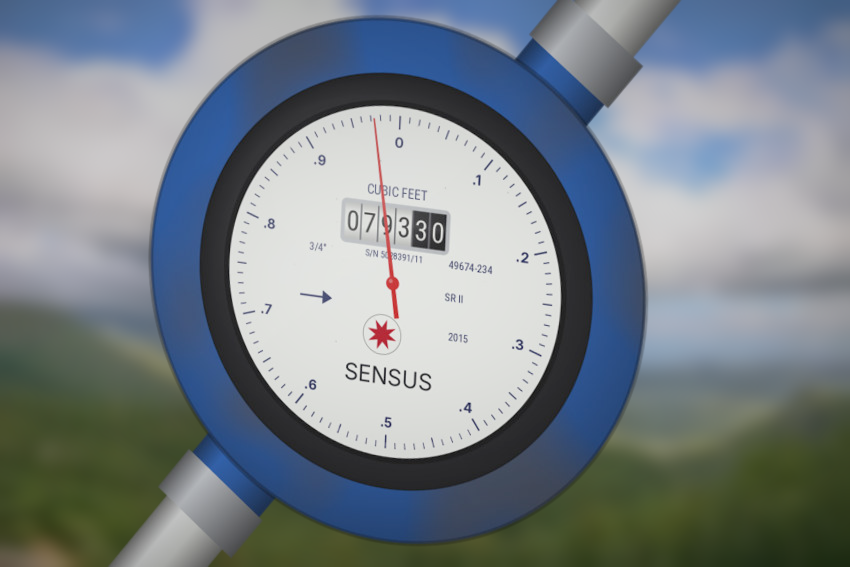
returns 79329.97 ft³
